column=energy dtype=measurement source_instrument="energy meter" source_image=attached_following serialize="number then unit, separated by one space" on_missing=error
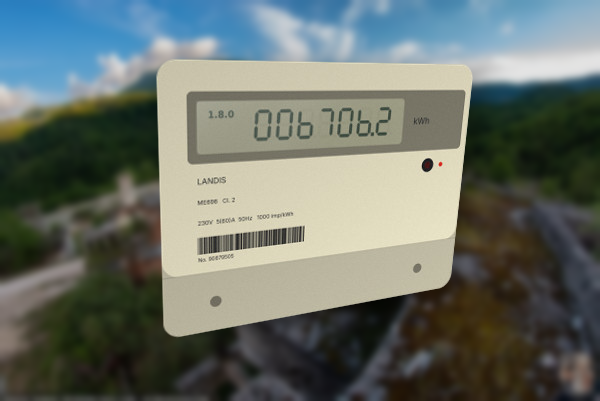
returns 6706.2 kWh
